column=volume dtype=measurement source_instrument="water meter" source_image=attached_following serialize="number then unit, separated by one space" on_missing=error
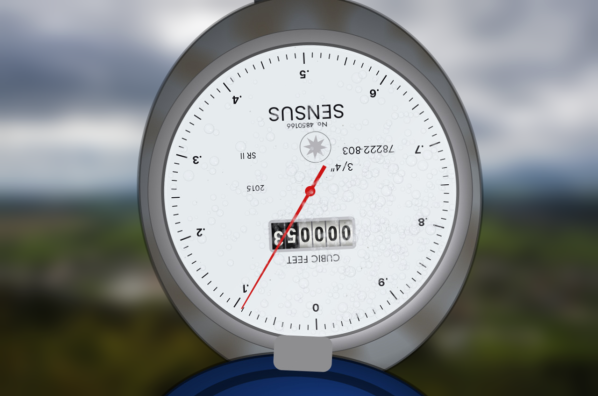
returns 53.09 ft³
